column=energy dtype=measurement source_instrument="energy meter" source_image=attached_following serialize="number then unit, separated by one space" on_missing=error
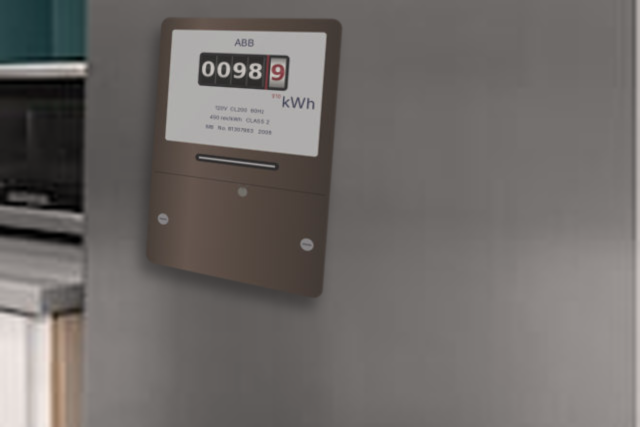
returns 98.9 kWh
